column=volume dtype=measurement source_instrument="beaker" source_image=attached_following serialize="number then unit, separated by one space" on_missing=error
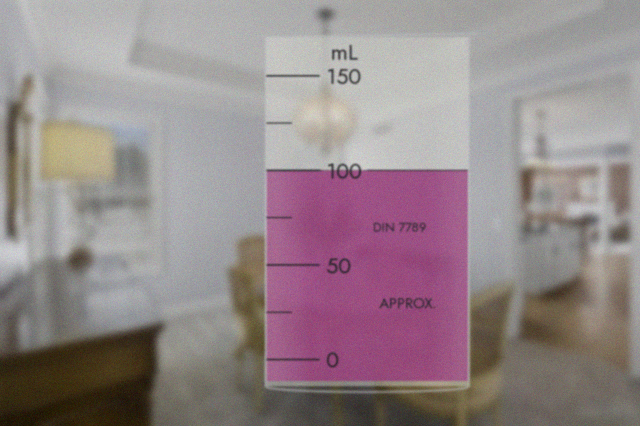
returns 100 mL
